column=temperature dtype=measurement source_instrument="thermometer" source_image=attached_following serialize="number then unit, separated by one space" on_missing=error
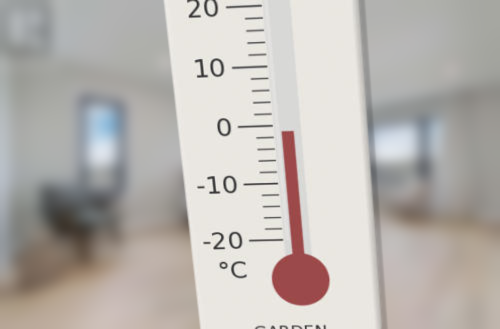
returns -1 °C
